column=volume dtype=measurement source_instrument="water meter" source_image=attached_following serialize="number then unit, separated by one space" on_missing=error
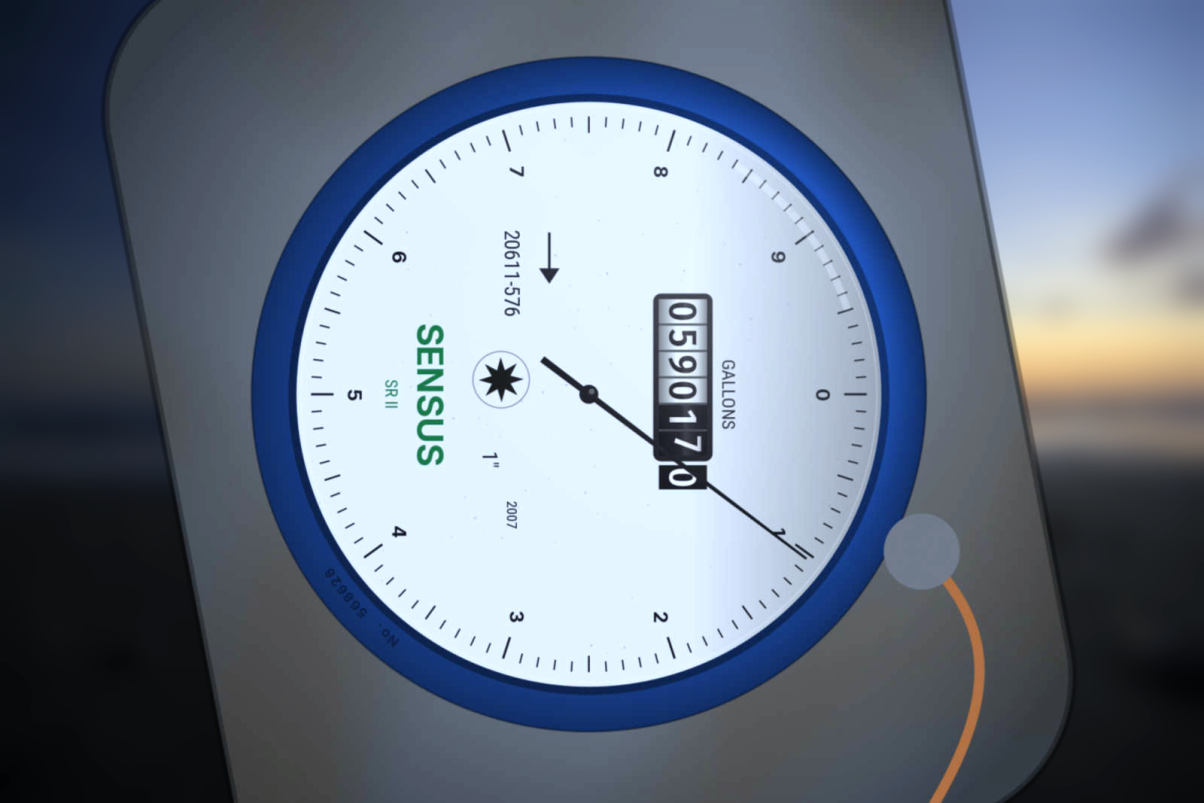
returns 590171.0 gal
